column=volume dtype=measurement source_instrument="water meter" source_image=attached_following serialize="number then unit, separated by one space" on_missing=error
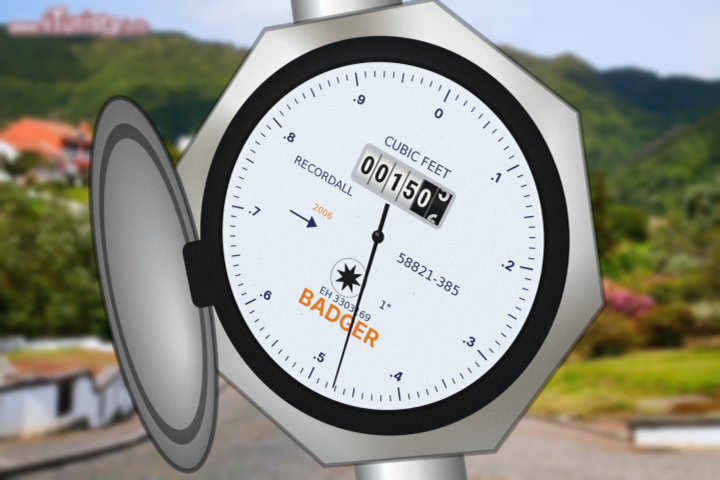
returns 1505.47 ft³
